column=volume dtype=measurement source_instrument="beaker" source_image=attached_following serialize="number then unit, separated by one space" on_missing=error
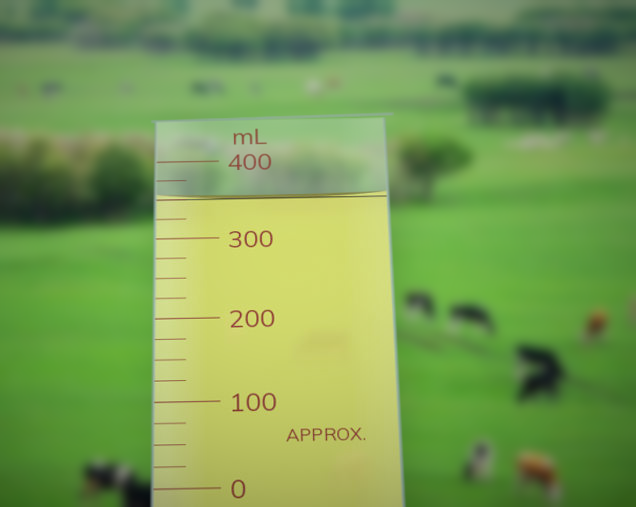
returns 350 mL
